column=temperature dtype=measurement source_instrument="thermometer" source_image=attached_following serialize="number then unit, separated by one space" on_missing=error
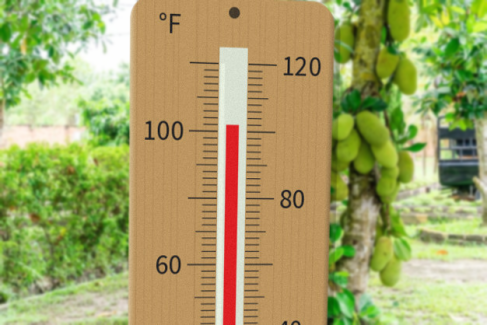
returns 102 °F
